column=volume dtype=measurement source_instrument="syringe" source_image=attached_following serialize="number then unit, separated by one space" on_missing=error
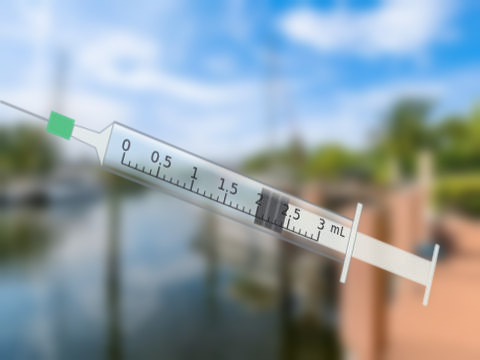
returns 2 mL
